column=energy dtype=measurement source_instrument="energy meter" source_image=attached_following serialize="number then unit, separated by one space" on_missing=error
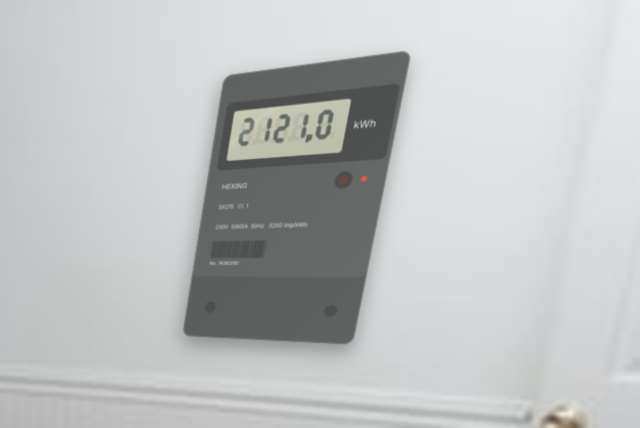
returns 2121.0 kWh
